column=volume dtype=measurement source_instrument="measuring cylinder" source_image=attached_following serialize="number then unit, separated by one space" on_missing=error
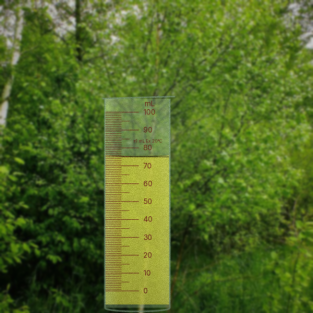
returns 75 mL
